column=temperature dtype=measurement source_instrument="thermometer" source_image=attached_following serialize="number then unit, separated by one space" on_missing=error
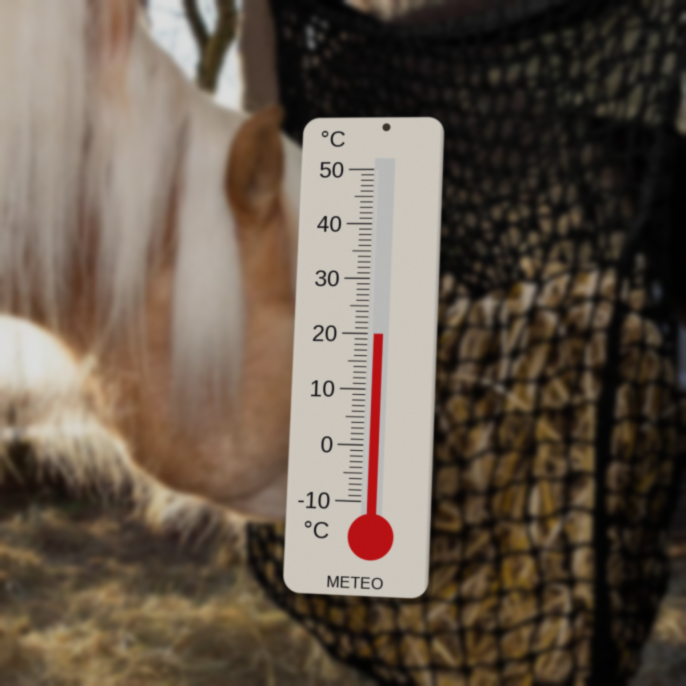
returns 20 °C
